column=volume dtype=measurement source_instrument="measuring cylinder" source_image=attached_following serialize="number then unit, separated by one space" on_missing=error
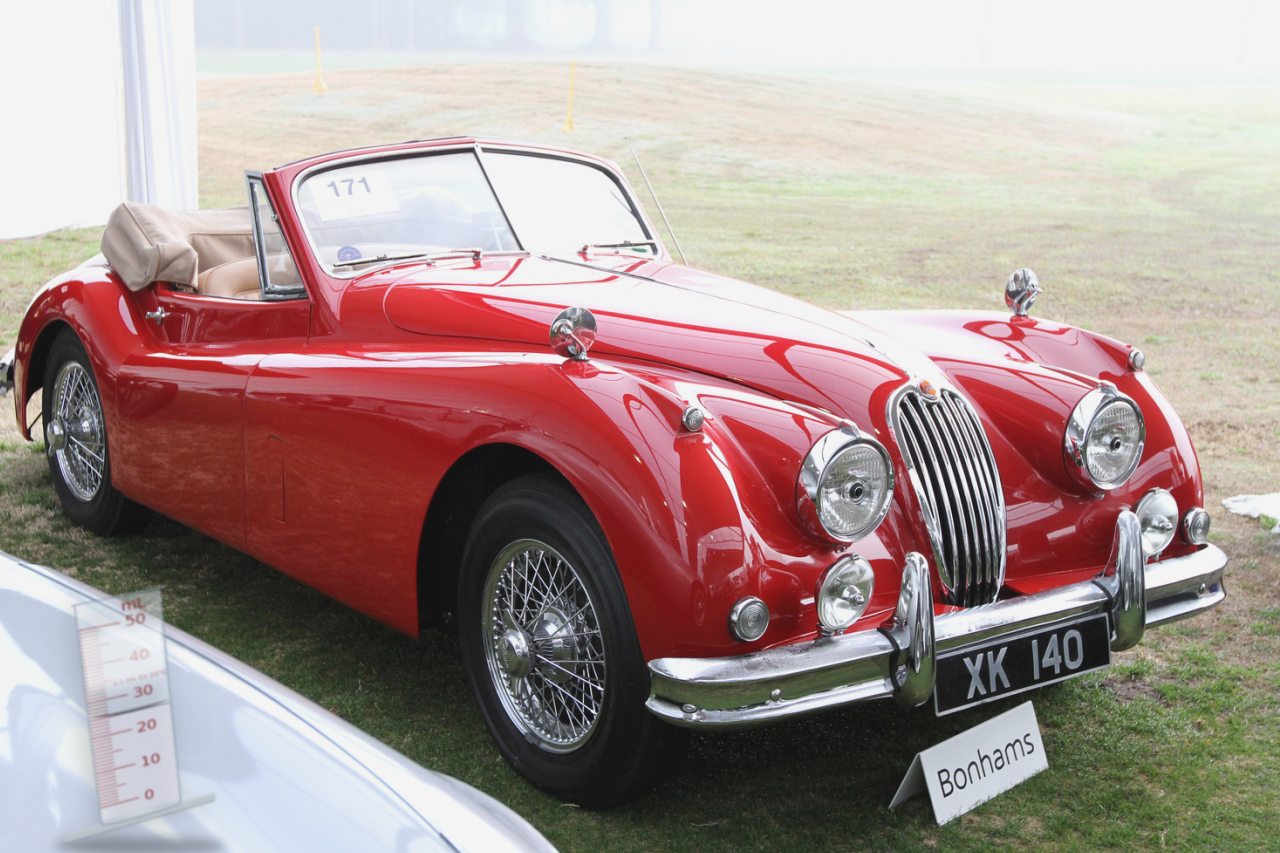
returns 25 mL
